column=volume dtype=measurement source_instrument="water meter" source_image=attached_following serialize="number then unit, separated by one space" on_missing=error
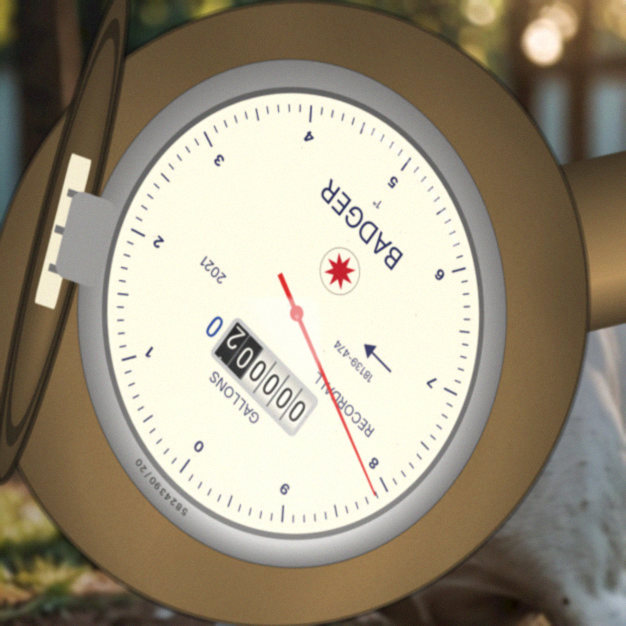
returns 18.1 gal
